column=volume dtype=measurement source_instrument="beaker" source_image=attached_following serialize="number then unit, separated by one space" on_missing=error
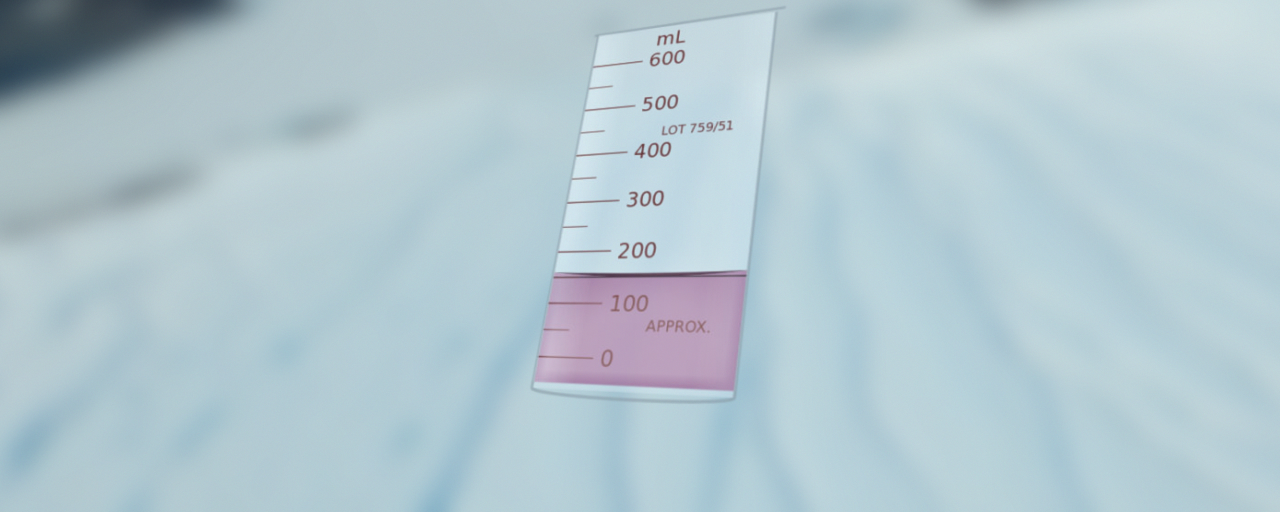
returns 150 mL
